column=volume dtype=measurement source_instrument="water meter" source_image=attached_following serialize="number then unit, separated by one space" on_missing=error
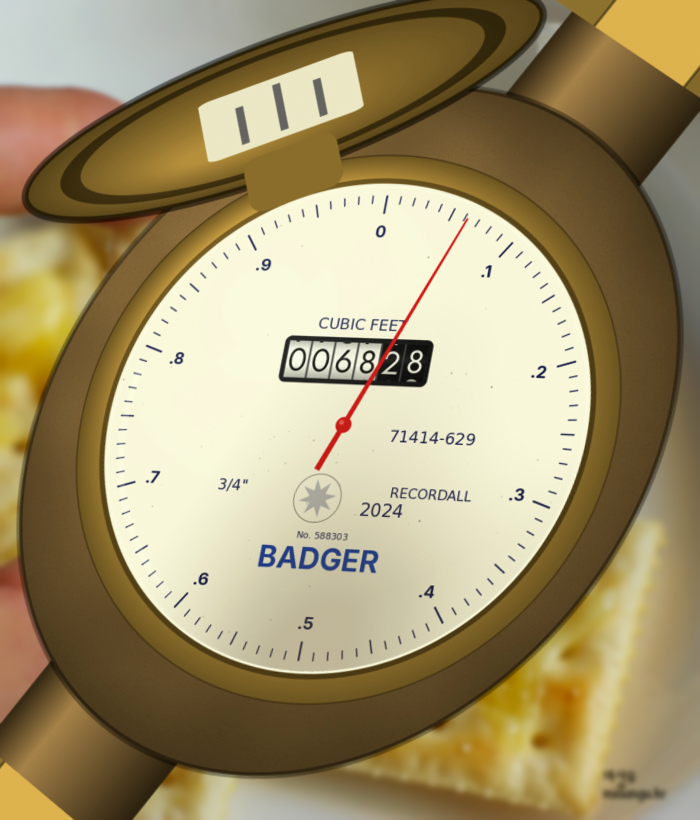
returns 6828.06 ft³
